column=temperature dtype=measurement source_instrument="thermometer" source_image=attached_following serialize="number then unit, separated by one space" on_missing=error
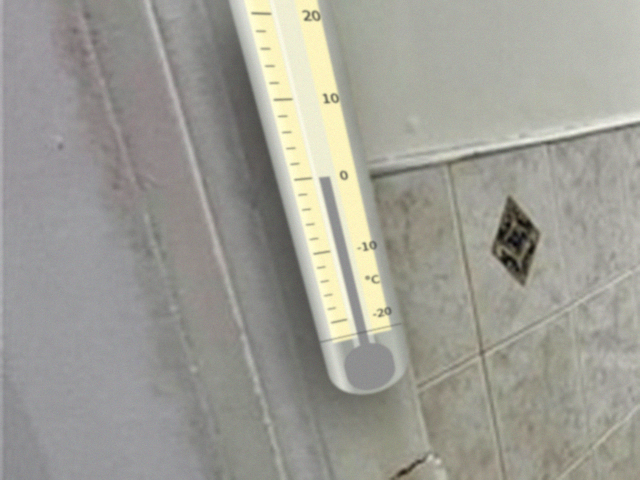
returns 0 °C
